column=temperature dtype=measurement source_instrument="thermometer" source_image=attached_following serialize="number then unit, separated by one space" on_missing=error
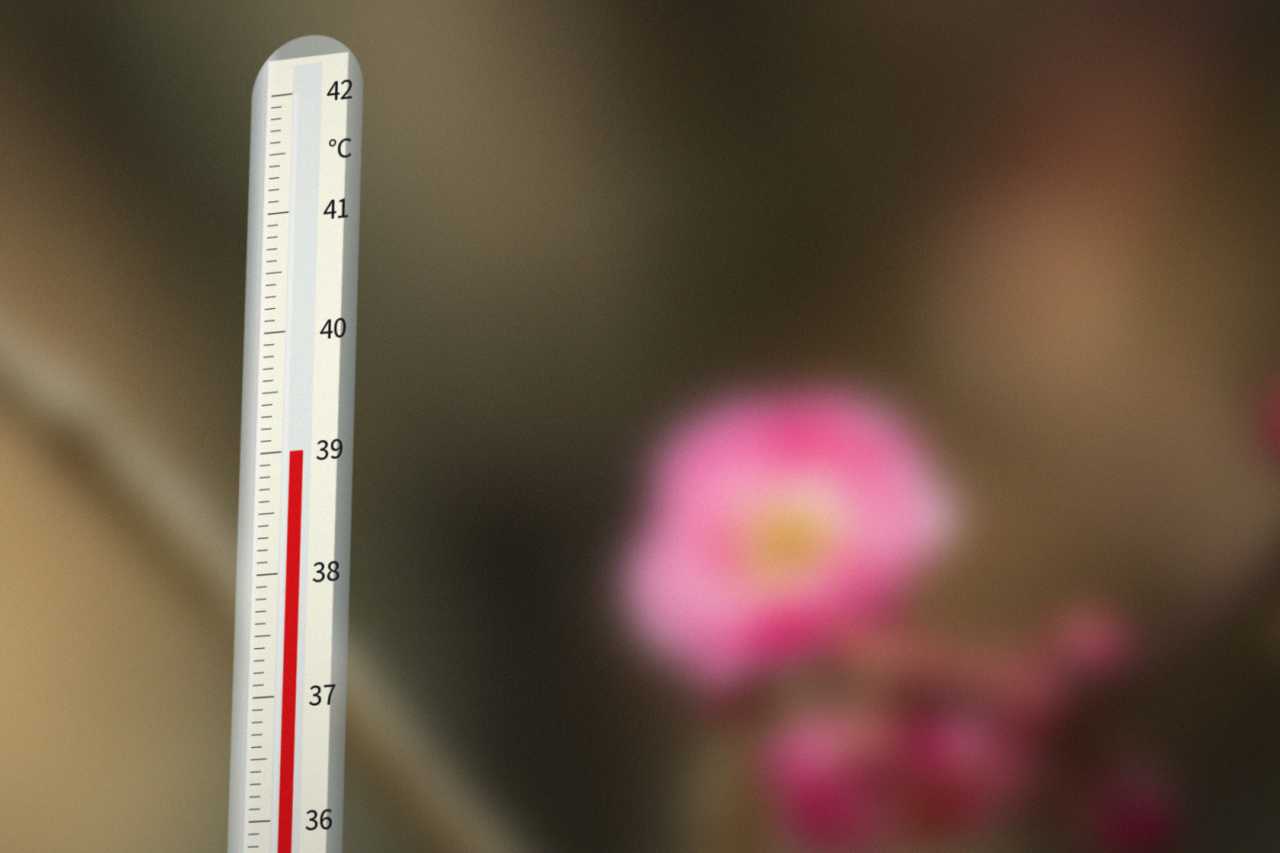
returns 39 °C
